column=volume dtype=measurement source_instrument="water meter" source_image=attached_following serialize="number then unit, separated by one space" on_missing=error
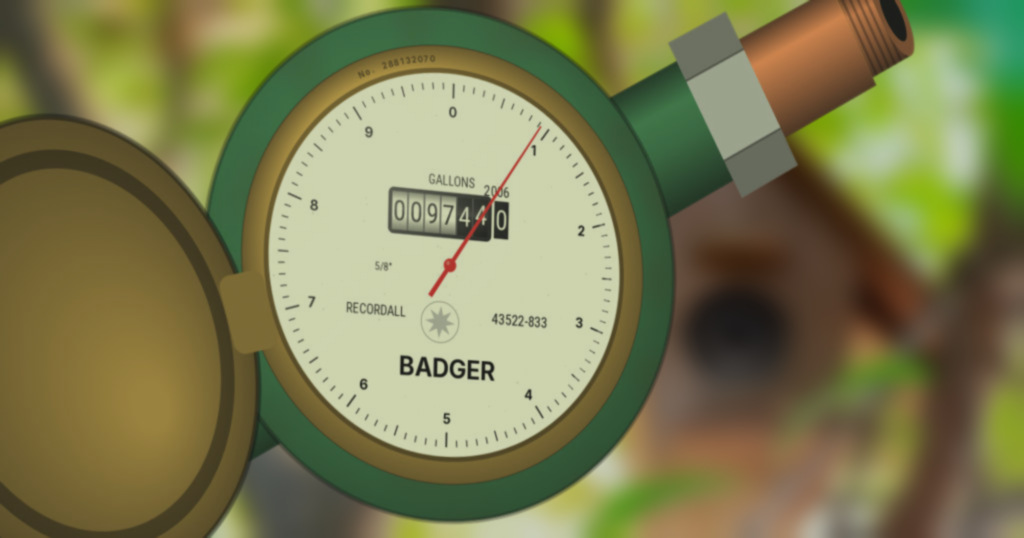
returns 97440.9 gal
